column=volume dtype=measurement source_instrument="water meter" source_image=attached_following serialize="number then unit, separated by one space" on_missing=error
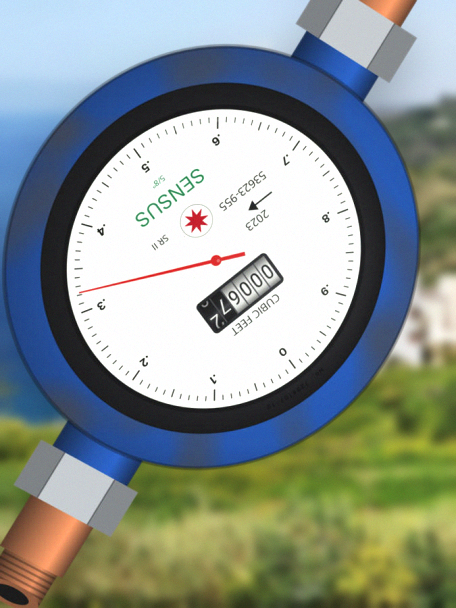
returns 672.32 ft³
